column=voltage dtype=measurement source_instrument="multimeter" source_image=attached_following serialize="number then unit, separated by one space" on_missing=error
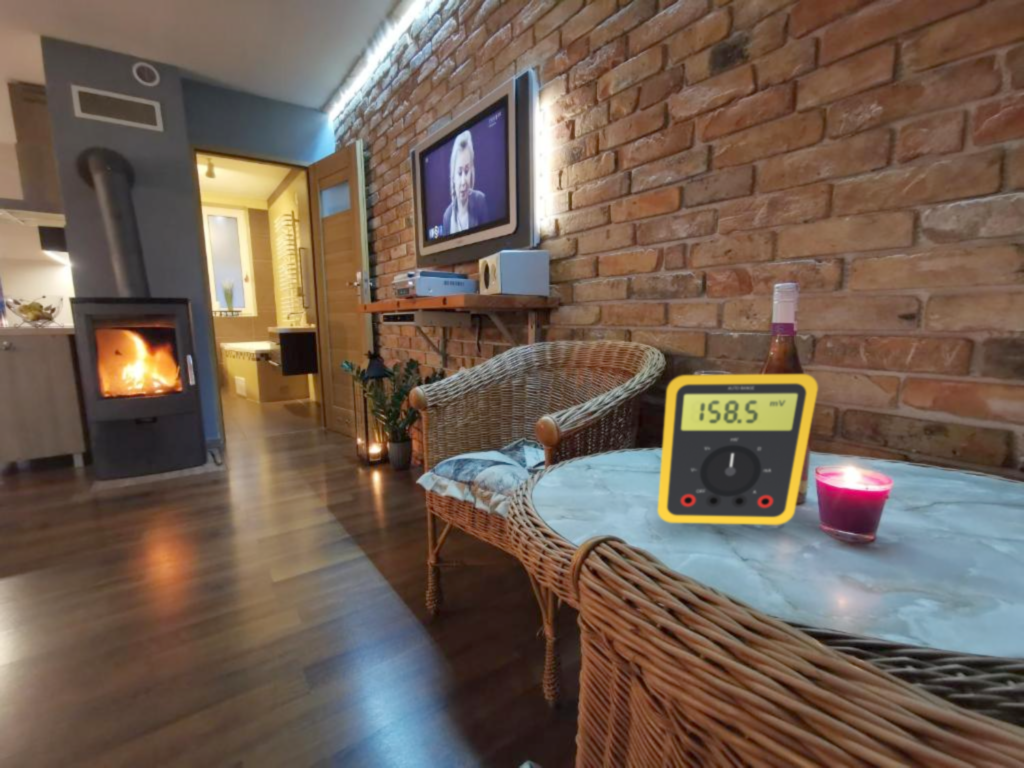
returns 158.5 mV
